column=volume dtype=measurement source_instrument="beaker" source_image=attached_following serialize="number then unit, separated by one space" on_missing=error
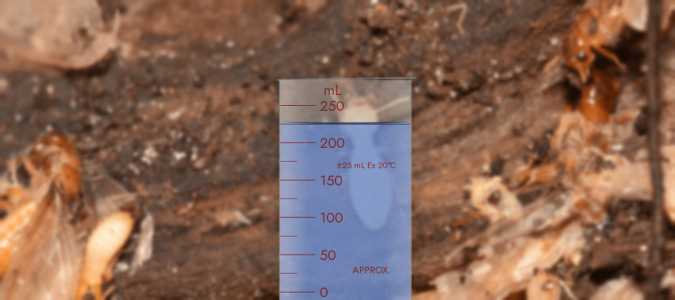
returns 225 mL
